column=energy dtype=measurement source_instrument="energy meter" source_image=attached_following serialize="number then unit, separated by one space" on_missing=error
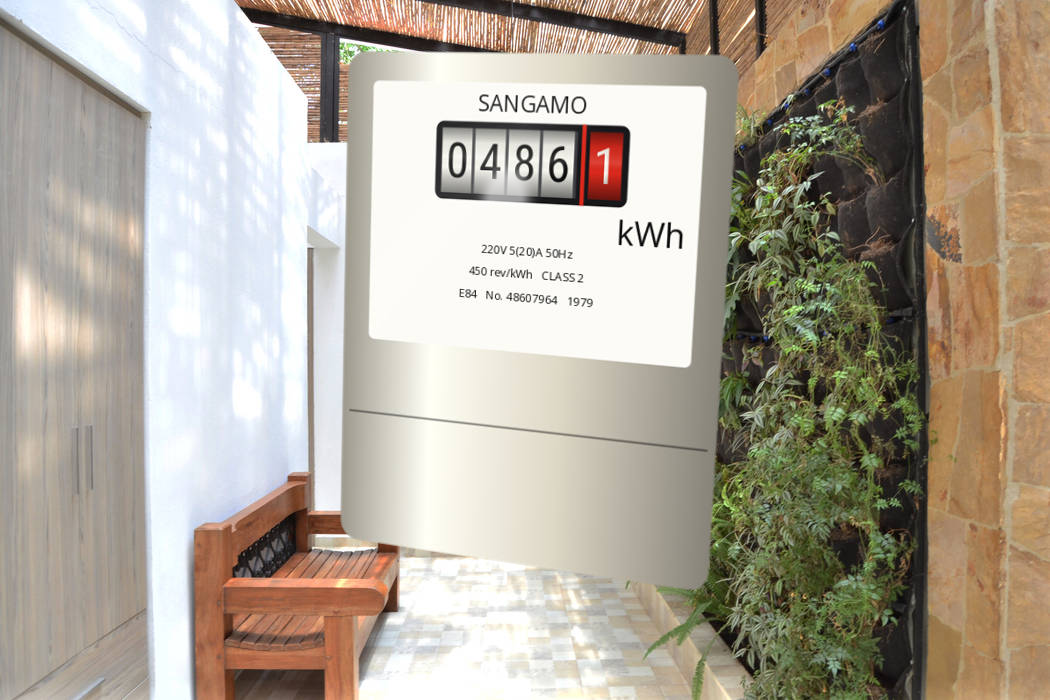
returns 486.1 kWh
